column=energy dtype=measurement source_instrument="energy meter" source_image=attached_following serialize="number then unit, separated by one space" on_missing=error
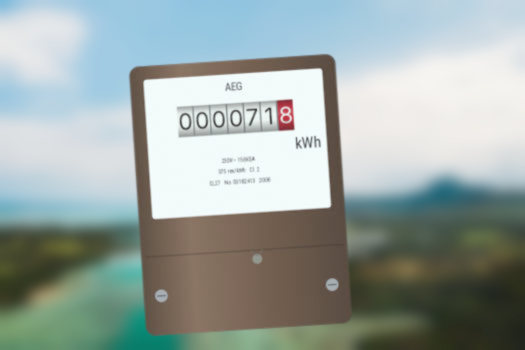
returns 71.8 kWh
